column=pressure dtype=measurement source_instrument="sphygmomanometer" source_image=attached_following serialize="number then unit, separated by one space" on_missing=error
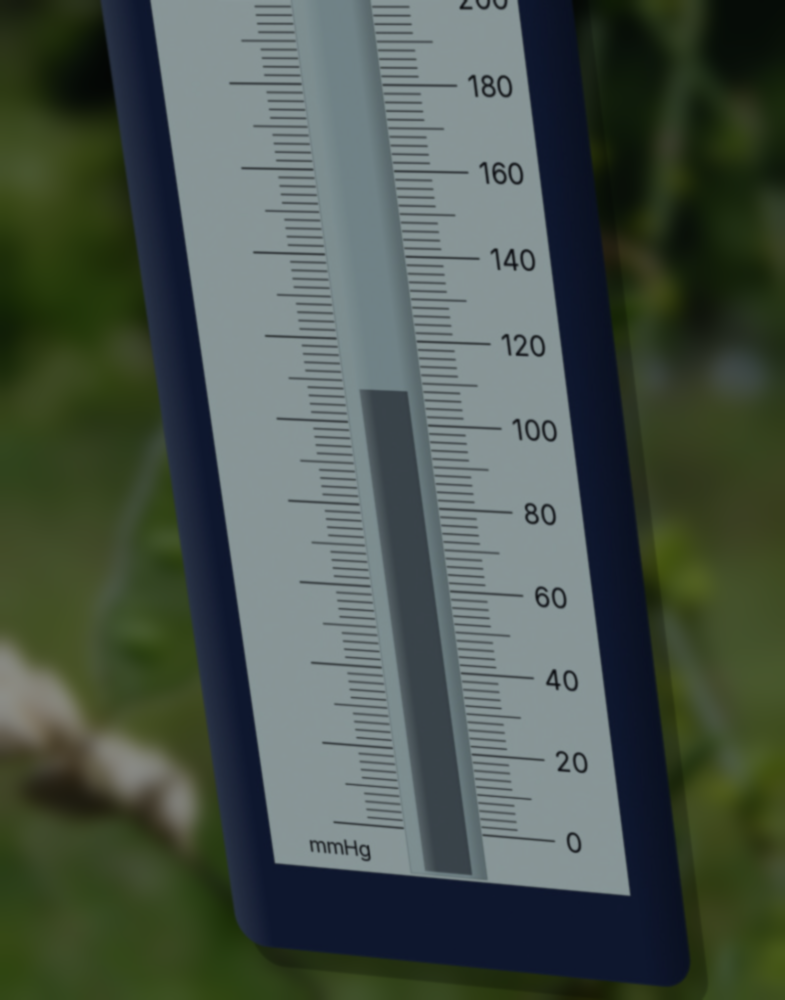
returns 108 mmHg
